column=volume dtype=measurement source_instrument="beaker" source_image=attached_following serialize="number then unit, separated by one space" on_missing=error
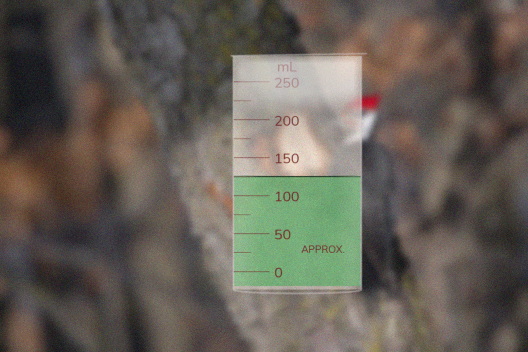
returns 125 mL
